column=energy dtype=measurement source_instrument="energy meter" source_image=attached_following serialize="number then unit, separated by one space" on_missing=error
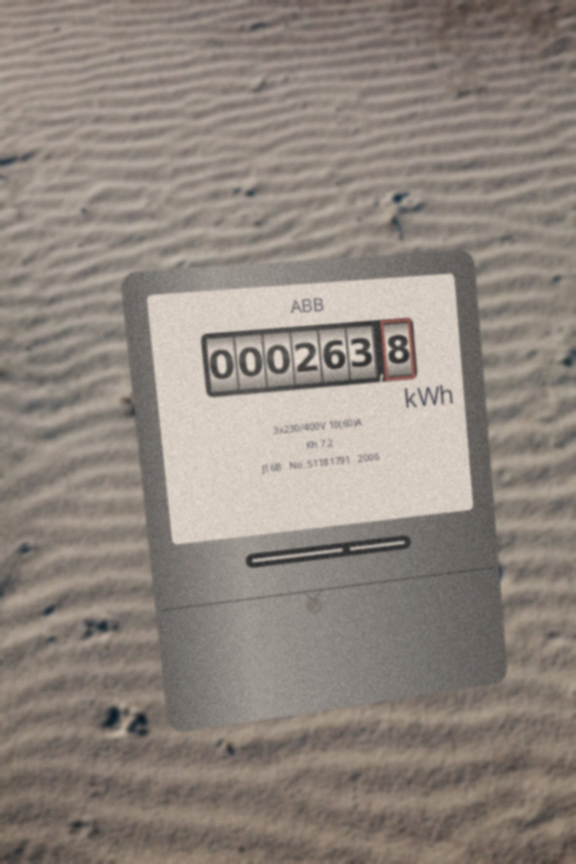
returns 263.8 kWh
